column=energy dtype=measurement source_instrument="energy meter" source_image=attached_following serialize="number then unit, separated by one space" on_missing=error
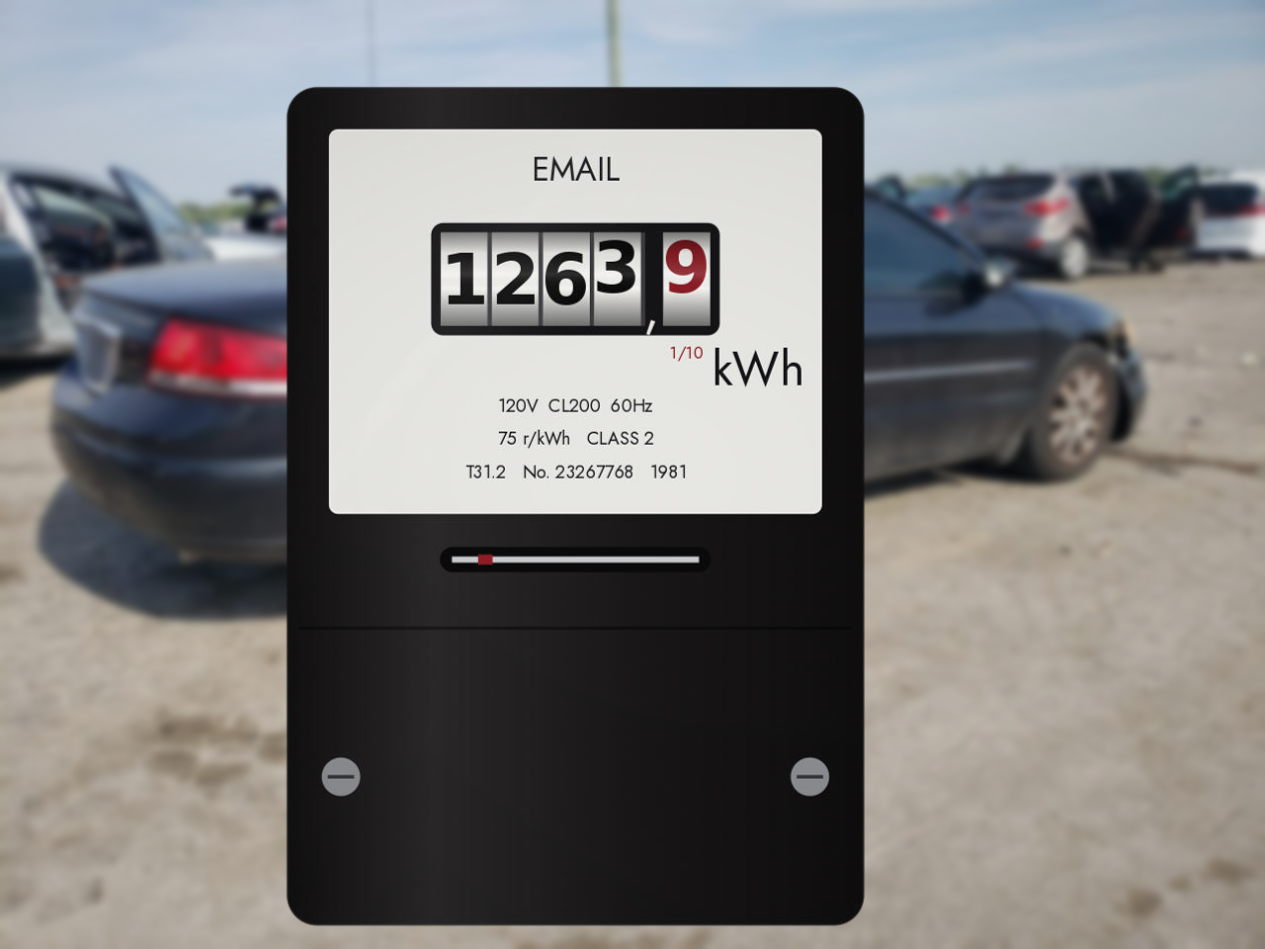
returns 1263.9 kWh
